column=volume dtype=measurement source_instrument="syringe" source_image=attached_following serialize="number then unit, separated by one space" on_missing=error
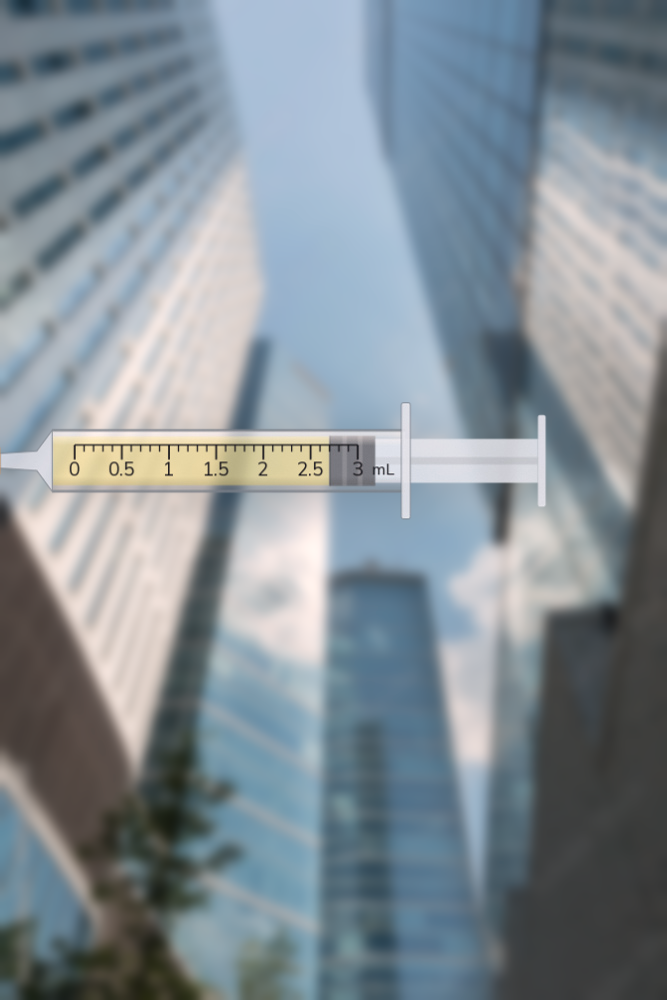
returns 2.7 mL
